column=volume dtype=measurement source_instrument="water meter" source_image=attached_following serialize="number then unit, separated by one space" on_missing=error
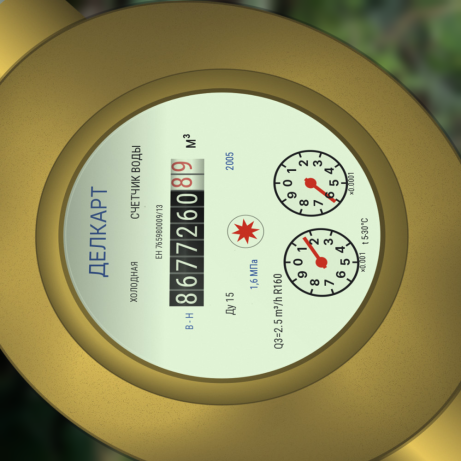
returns 8677260.8916 m³
